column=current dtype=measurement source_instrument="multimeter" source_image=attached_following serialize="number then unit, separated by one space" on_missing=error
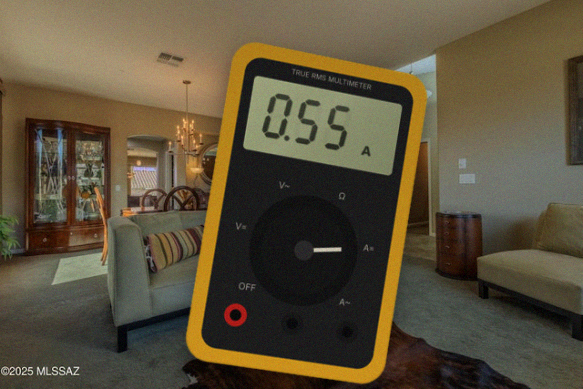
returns 0.55 A
